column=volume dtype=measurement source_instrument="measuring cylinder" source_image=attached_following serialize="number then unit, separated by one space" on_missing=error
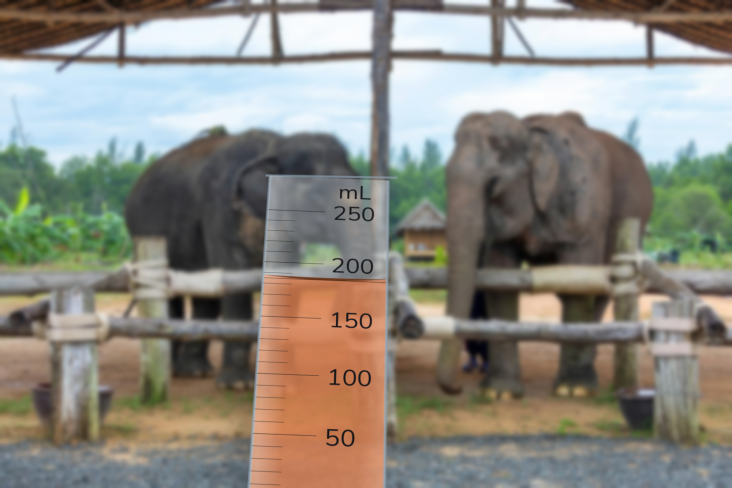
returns 185 mL
